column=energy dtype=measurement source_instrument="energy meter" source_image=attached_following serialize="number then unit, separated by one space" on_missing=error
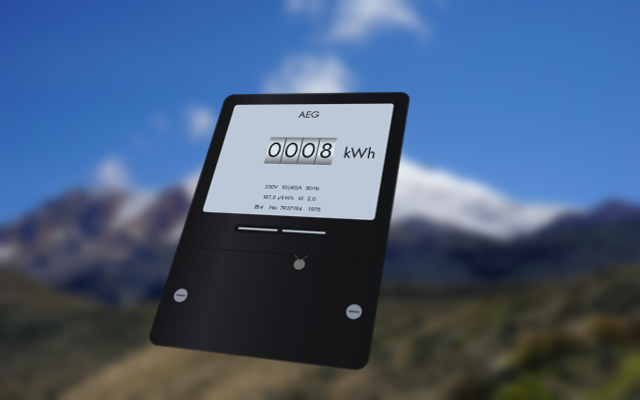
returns 8 kWh
